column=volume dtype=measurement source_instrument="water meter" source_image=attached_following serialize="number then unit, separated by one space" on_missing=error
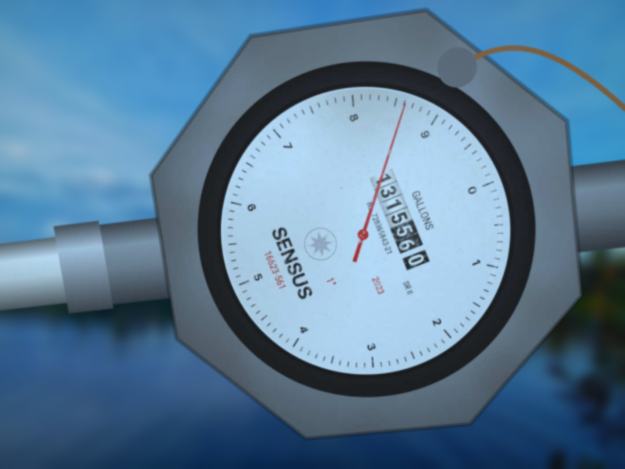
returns 1315558.6 gal
